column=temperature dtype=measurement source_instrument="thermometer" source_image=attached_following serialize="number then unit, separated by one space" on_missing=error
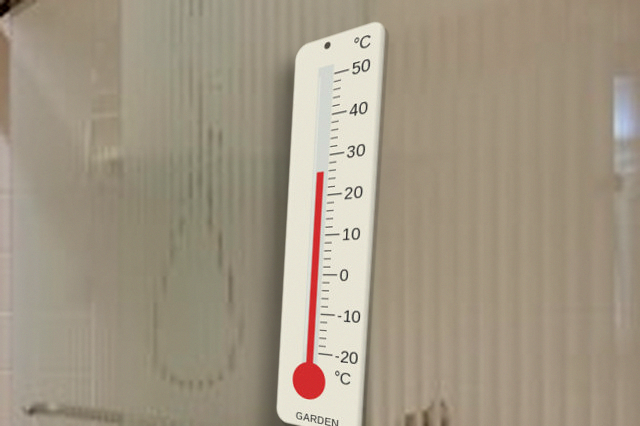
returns 26 °C
